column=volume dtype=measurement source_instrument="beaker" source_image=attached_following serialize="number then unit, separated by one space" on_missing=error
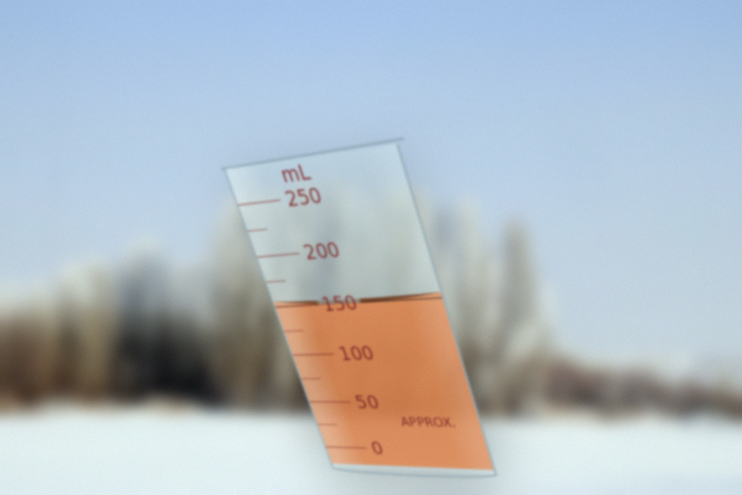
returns 150 mL
